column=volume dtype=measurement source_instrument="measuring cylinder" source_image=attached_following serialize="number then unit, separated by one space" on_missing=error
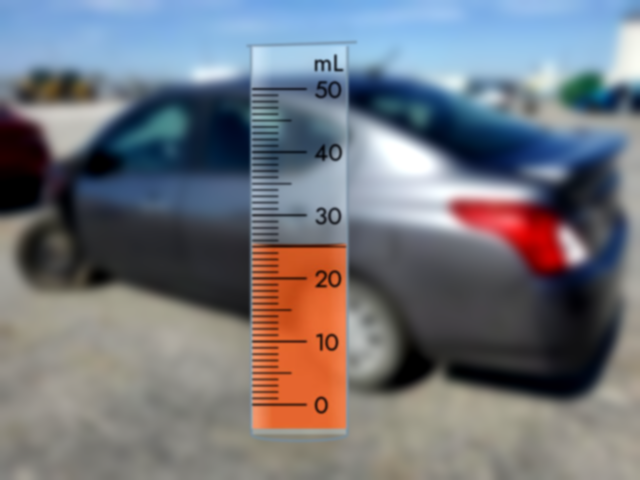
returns 25 mL
